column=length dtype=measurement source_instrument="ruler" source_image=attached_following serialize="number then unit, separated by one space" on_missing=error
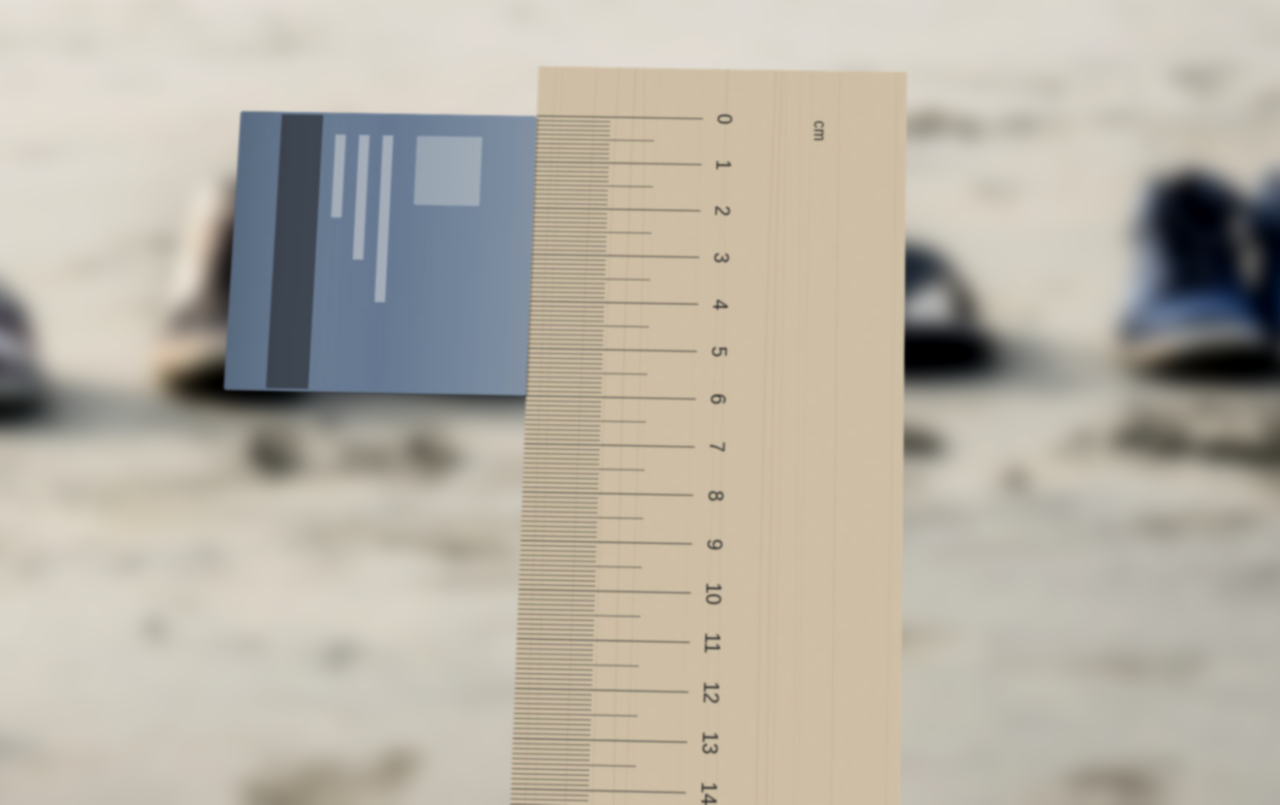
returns 6 cm
